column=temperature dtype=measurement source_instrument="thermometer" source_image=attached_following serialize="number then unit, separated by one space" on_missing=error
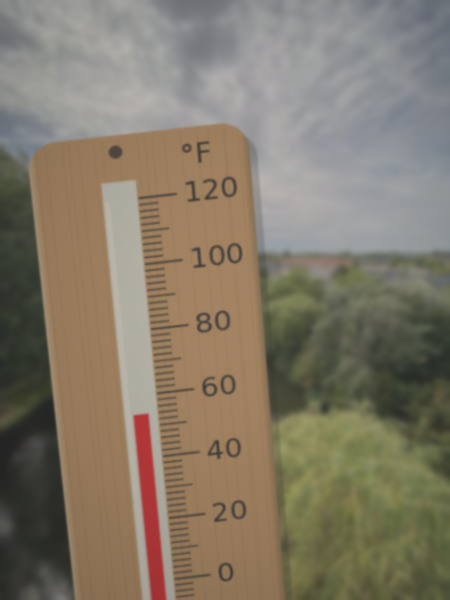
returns 54 °F
